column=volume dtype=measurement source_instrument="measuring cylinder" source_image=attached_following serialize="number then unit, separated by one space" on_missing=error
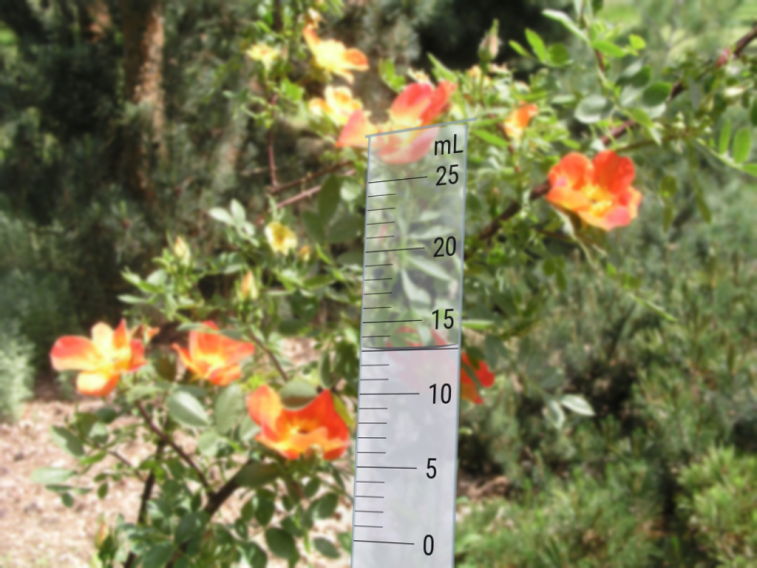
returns 13 mL
